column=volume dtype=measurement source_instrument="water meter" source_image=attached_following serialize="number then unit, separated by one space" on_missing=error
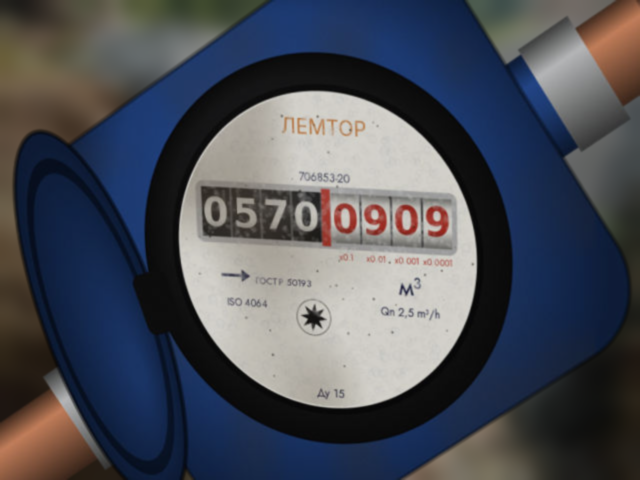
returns 570.0909 m³
